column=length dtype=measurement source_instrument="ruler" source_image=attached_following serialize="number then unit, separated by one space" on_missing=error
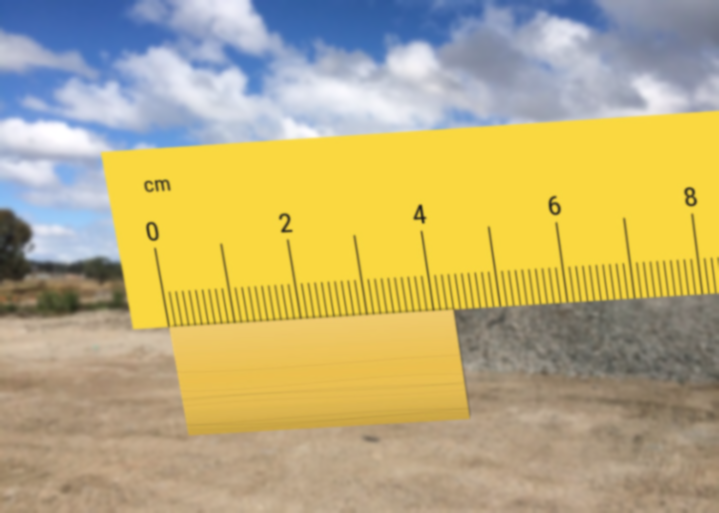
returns 4.3 cm
